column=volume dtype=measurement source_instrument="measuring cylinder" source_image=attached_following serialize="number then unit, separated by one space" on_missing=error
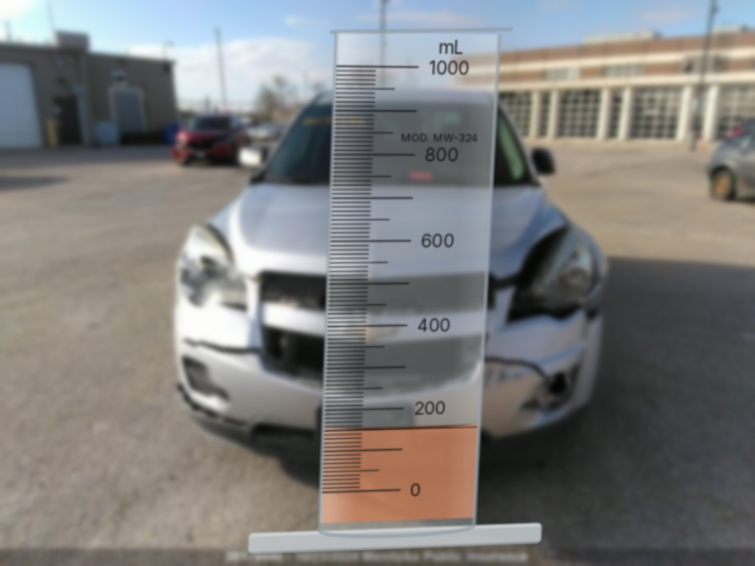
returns 150 mL
